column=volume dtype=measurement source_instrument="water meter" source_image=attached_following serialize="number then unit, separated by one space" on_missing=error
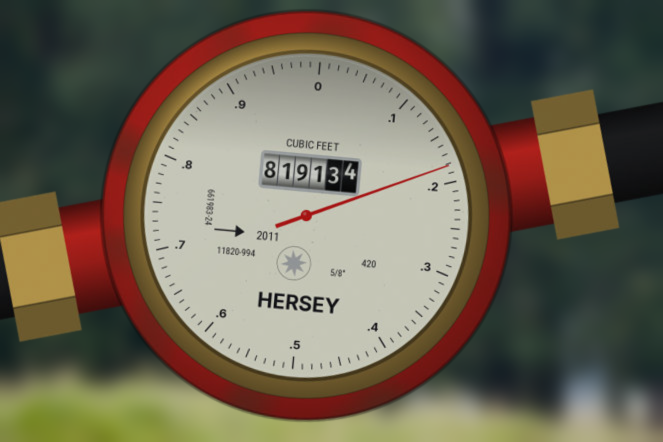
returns 819134.18 ft³
